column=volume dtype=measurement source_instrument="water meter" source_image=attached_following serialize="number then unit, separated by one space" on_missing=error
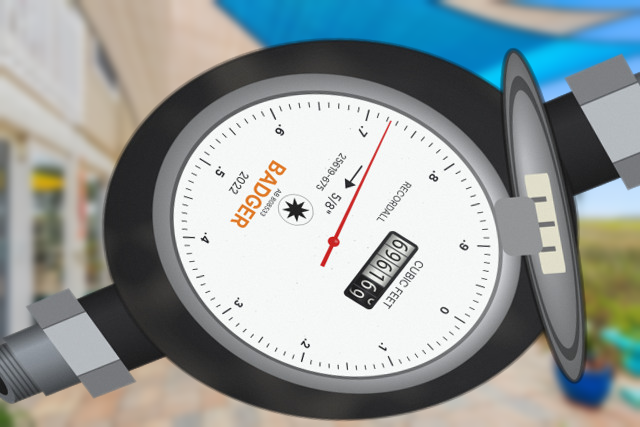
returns 696168.72 ft³
